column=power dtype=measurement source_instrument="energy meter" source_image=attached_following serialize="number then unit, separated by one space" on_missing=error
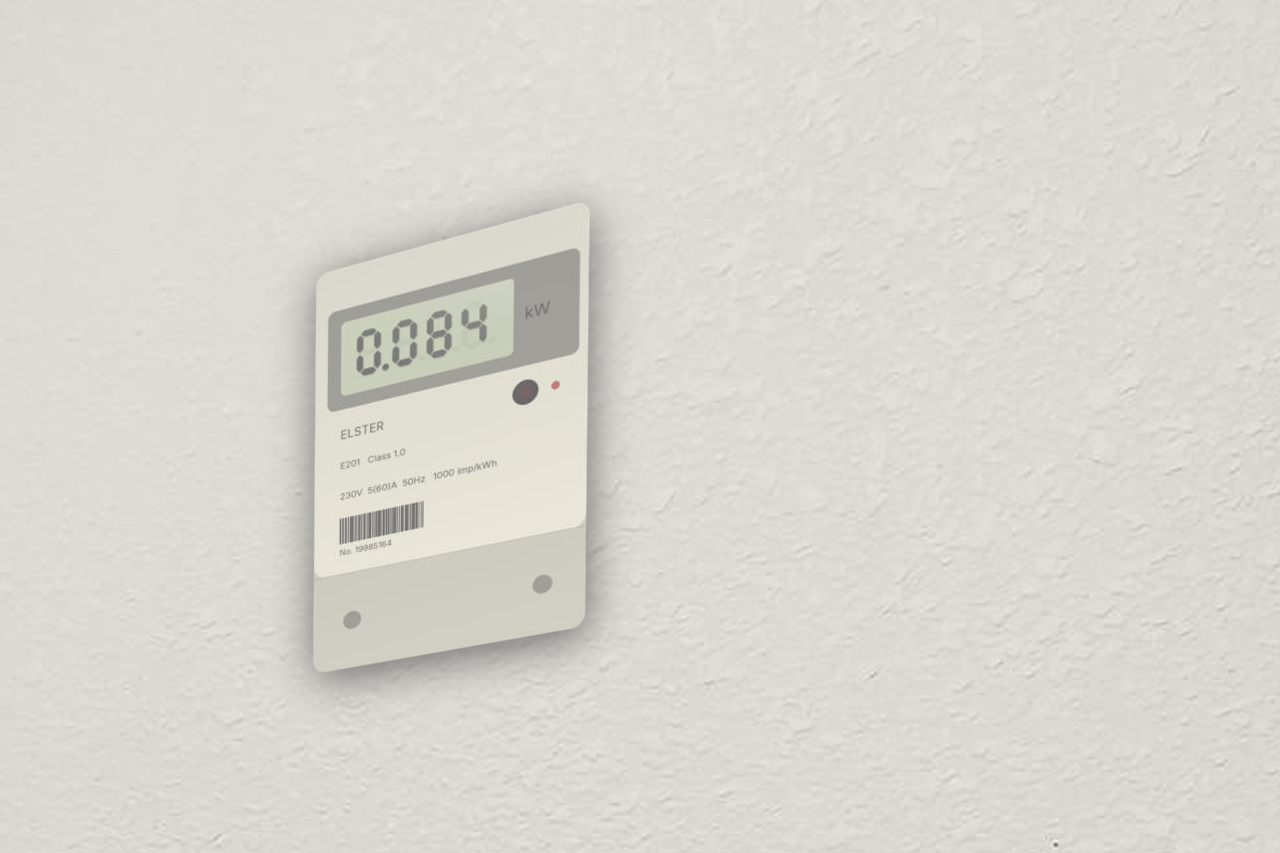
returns 0.084 kW
